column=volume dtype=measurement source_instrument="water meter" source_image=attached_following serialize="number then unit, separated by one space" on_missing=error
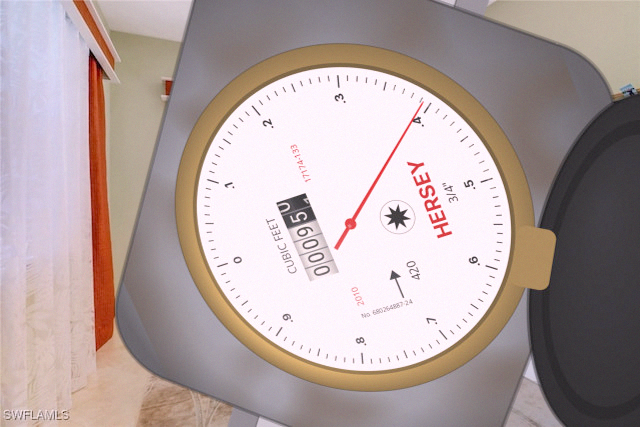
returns 950.39 ft³
